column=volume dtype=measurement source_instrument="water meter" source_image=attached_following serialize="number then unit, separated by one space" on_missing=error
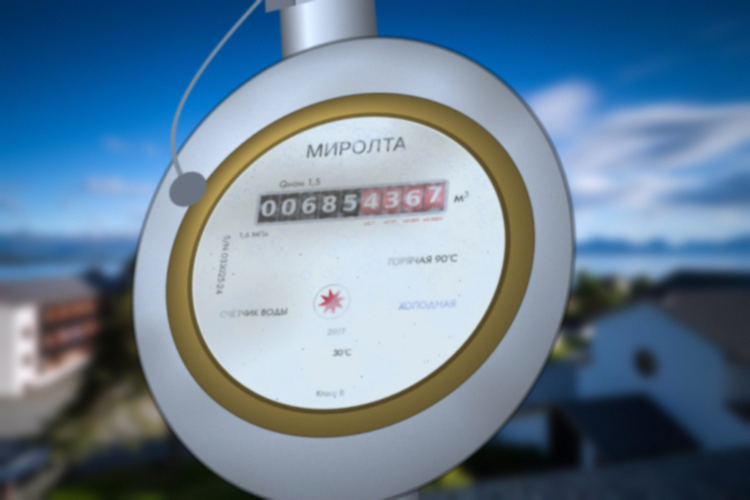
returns 685.4367 m³
